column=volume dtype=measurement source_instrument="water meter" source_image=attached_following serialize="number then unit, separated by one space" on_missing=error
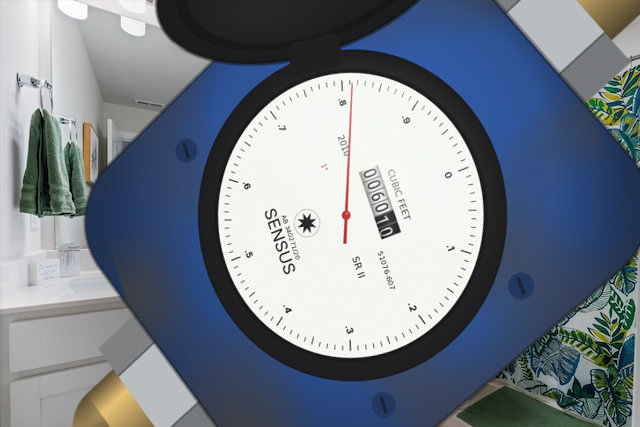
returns 6009.81 ft³
